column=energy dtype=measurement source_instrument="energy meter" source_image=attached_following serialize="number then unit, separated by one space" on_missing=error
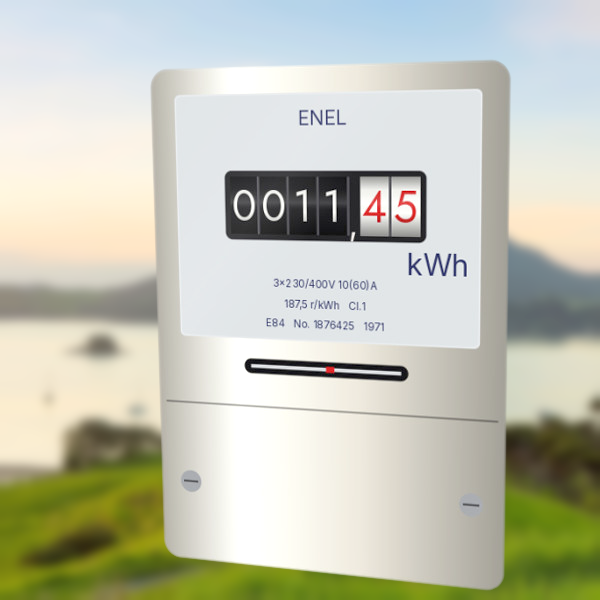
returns 11.45 kWh
